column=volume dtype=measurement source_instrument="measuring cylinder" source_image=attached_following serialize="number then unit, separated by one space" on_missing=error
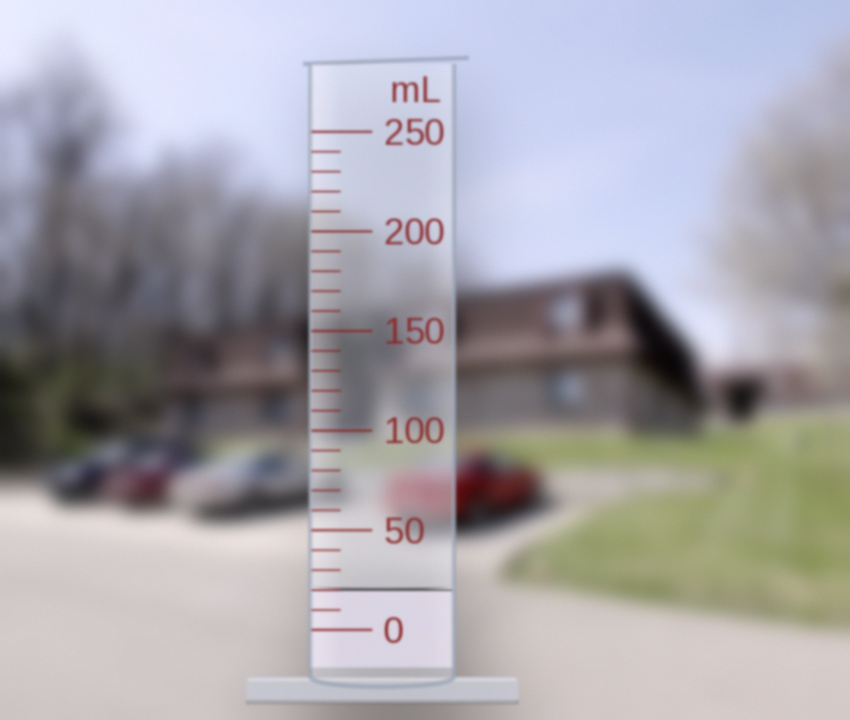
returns 20 mL
